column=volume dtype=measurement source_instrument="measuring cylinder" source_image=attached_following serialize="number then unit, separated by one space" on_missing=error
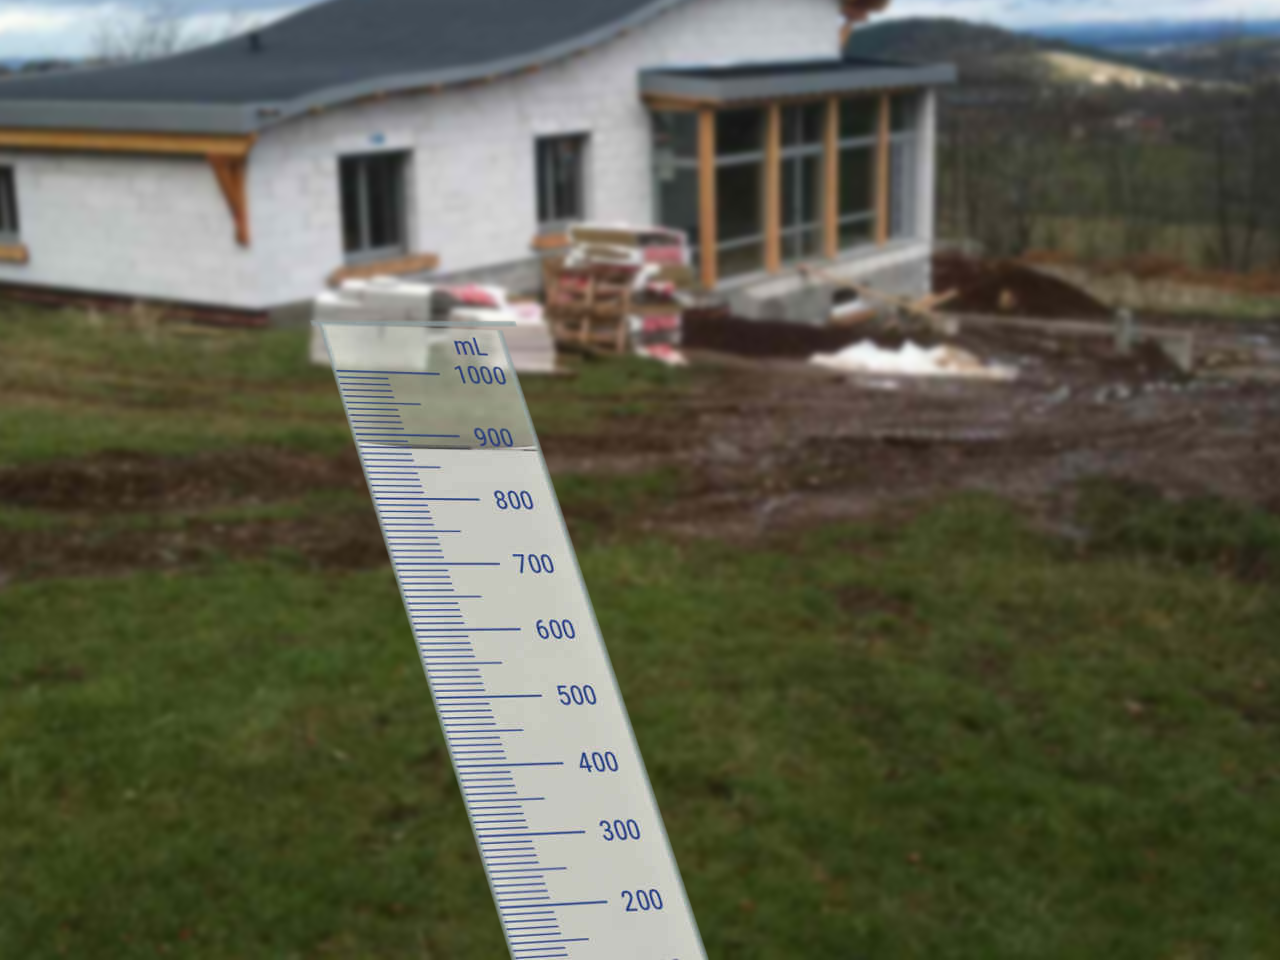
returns 880 mL
